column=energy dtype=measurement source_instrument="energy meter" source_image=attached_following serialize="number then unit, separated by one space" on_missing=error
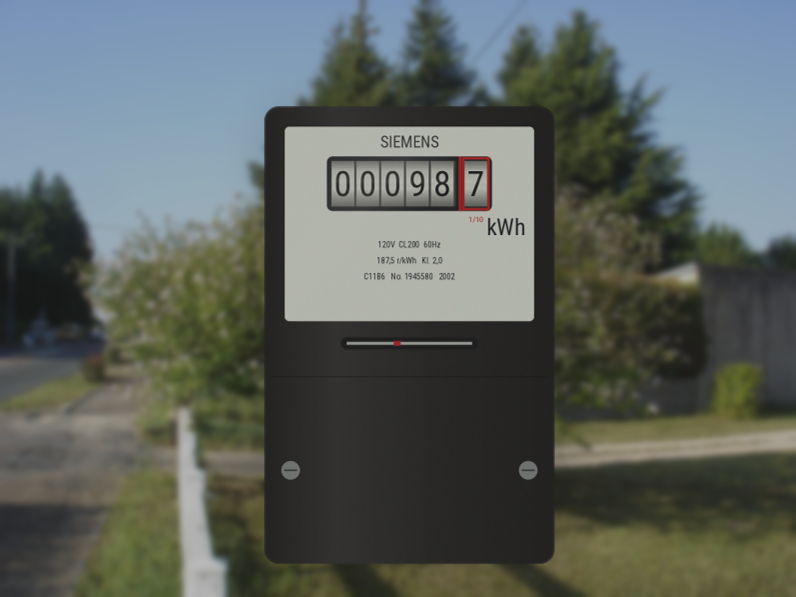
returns 98.7 kWh
